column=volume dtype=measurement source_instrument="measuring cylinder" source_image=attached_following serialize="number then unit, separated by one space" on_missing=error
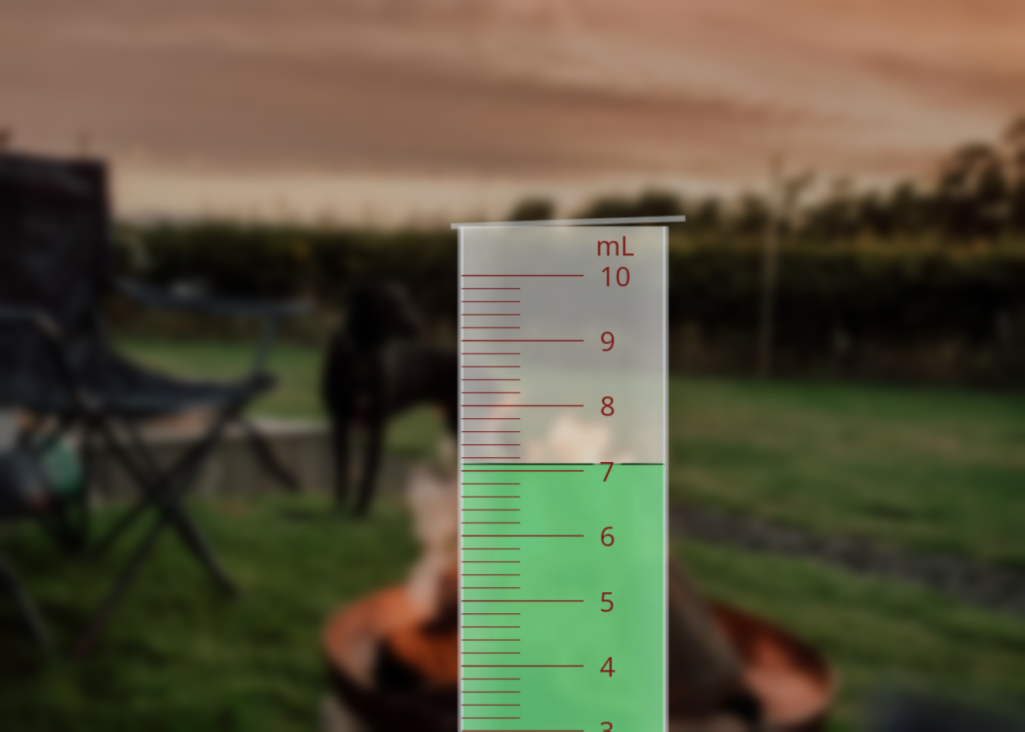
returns 7.1 mL
